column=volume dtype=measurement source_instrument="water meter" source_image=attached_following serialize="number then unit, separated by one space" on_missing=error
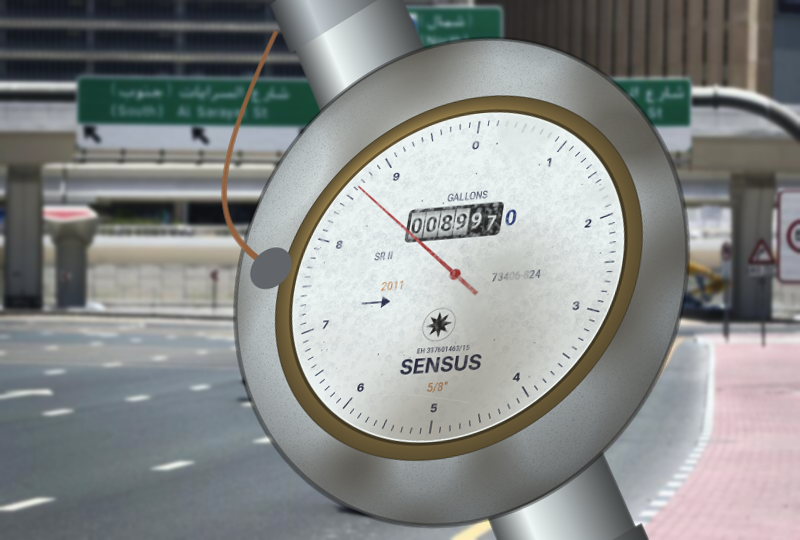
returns 89968.6 gal
